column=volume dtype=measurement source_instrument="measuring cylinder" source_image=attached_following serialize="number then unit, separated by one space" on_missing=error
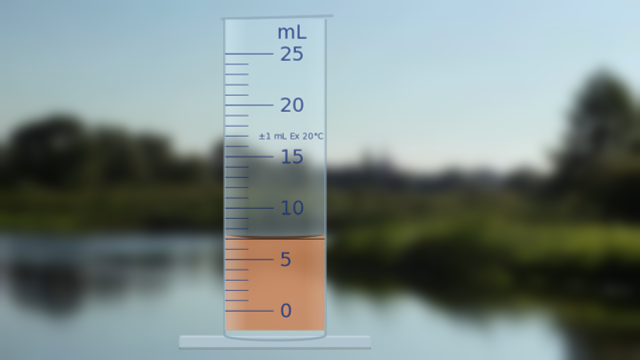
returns 7 mL
